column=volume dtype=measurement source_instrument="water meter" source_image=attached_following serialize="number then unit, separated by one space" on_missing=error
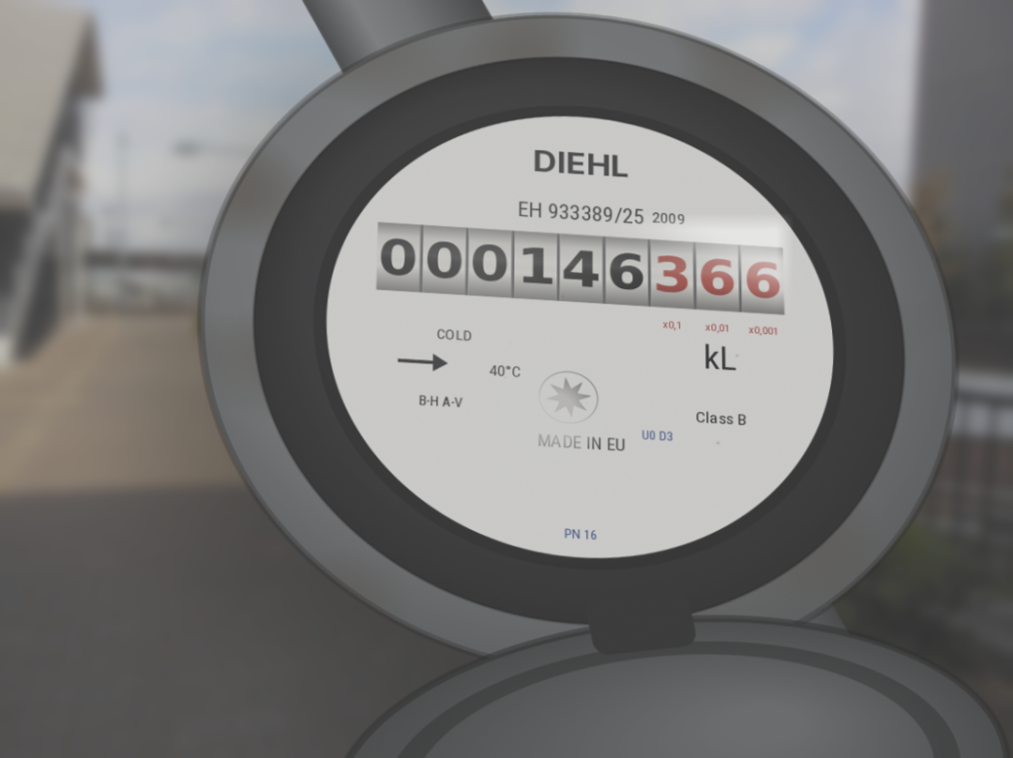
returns 146.366 kL
